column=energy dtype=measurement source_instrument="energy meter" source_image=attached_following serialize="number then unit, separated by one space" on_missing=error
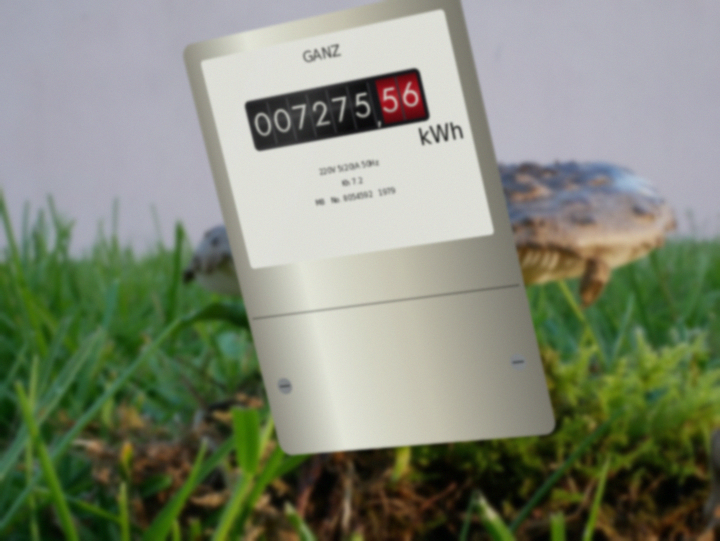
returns 7275.56 kWh
